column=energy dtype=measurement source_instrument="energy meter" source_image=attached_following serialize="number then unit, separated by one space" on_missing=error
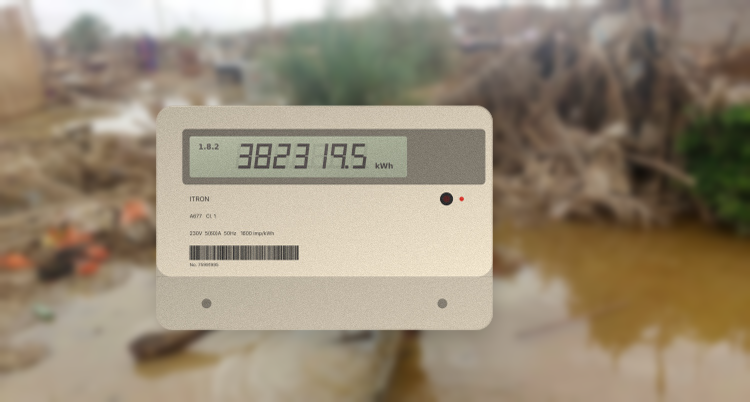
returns 382319.5 kWh
